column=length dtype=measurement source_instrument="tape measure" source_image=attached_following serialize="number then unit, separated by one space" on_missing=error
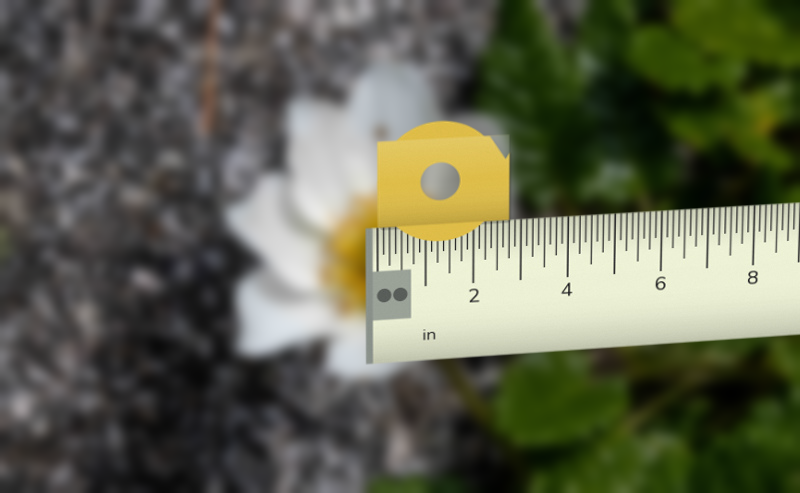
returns 2.75 in
